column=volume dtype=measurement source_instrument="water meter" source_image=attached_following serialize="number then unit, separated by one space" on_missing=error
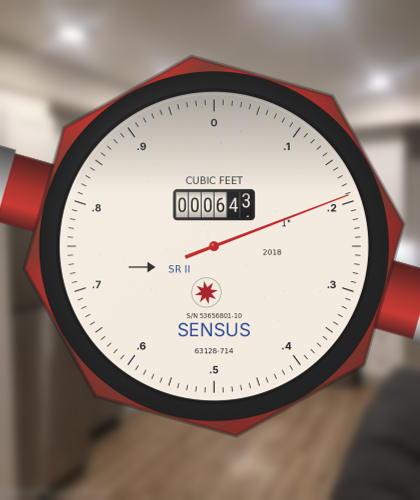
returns 643.19 ft³
